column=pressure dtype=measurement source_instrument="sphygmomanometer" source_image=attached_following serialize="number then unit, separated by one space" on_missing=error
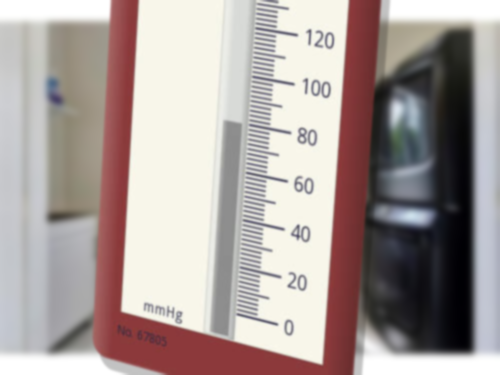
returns 80 mmHg
